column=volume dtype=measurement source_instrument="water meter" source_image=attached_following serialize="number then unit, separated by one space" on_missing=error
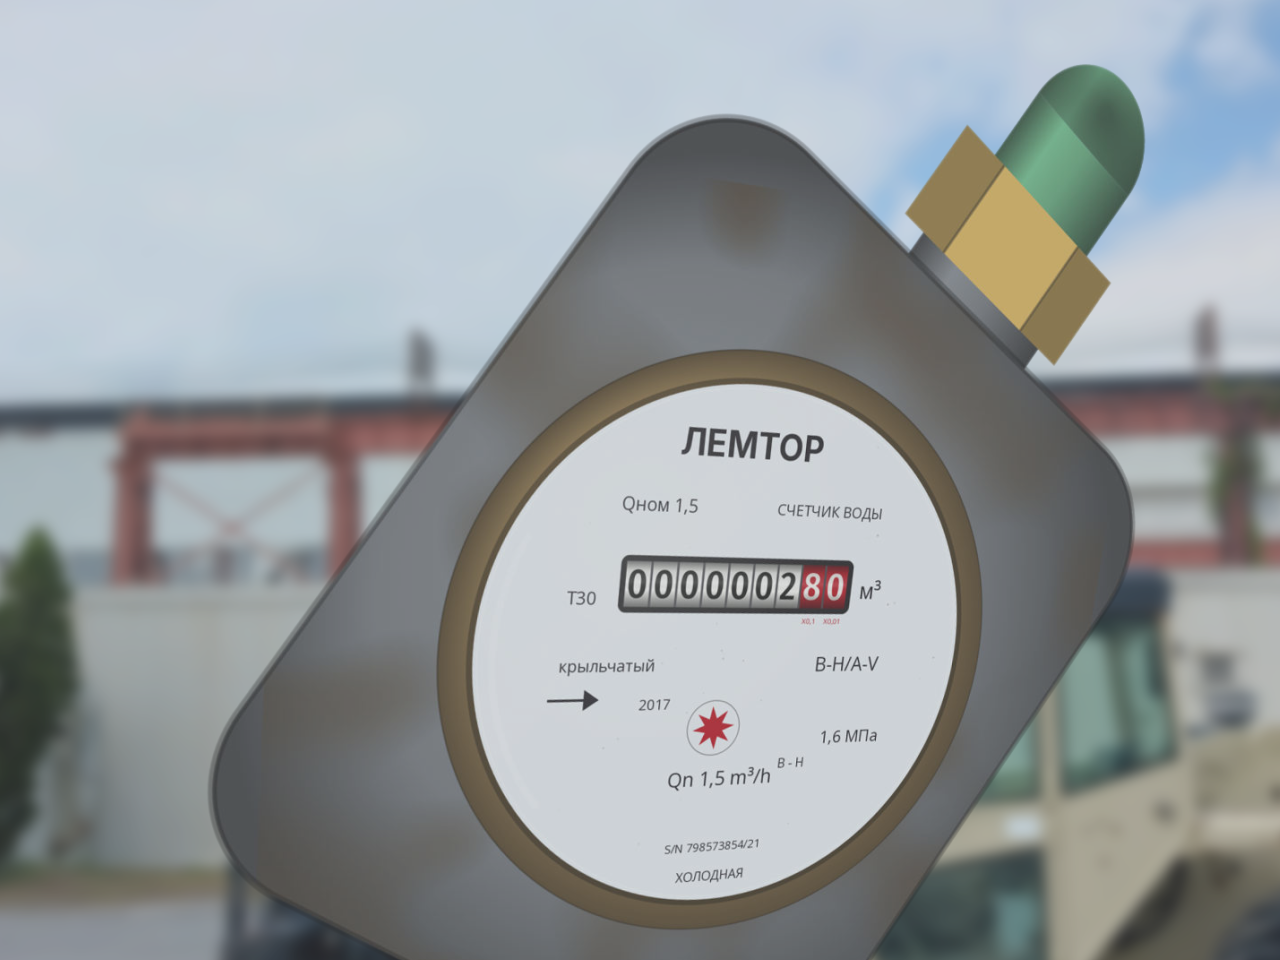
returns 2.80 m³
